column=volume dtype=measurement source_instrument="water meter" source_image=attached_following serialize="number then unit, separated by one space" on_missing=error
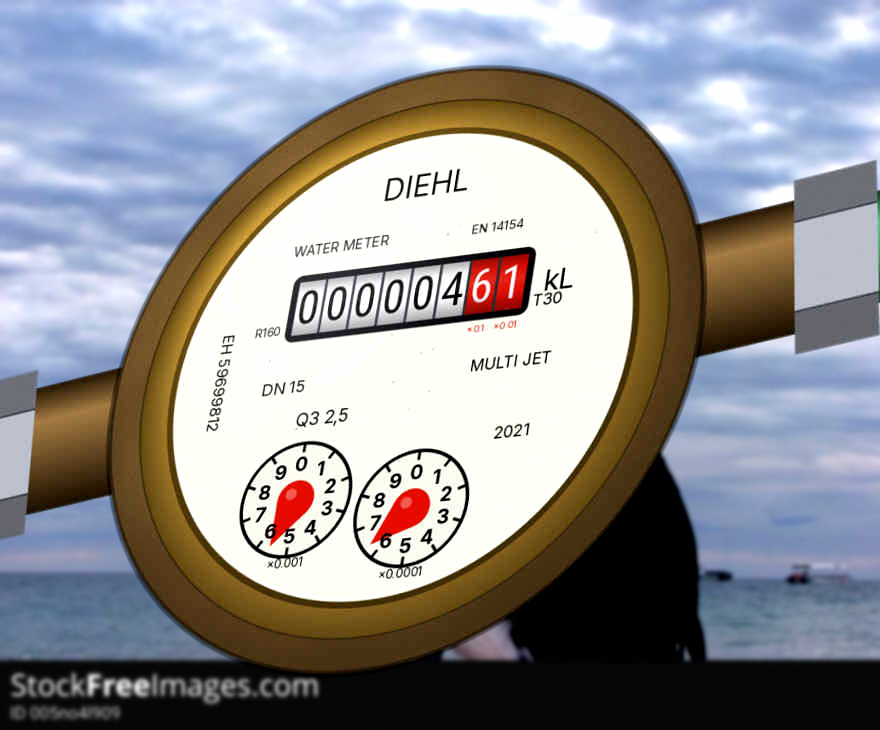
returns 4.6156 kL
